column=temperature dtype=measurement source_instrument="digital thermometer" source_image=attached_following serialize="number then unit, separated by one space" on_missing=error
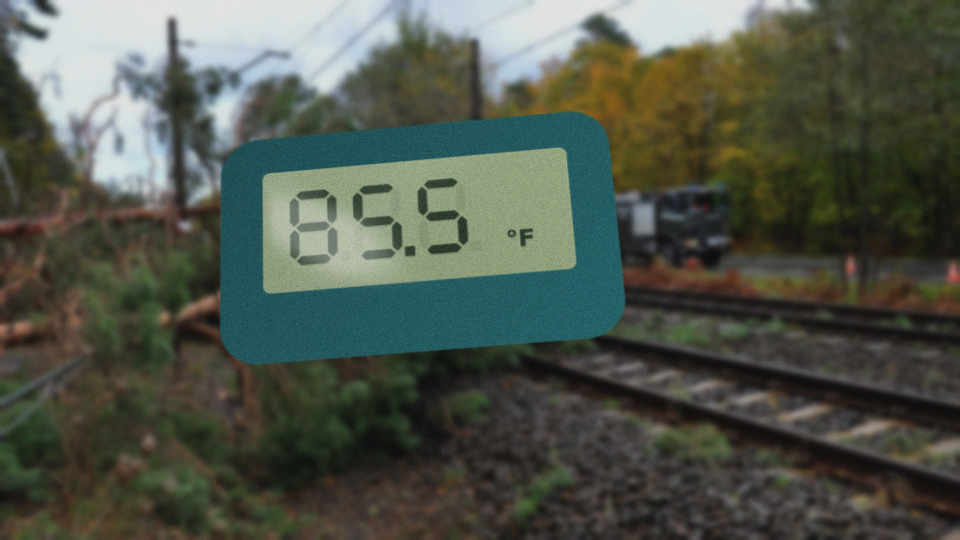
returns 85.5 °F
